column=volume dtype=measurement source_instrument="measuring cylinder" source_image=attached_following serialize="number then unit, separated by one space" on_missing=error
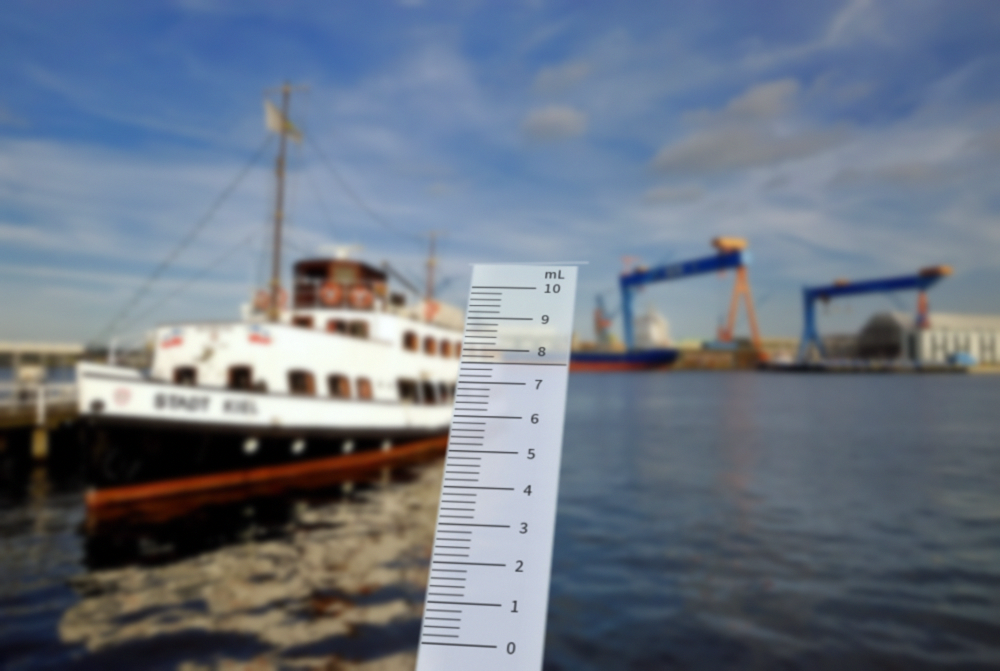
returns 7.6 mL
